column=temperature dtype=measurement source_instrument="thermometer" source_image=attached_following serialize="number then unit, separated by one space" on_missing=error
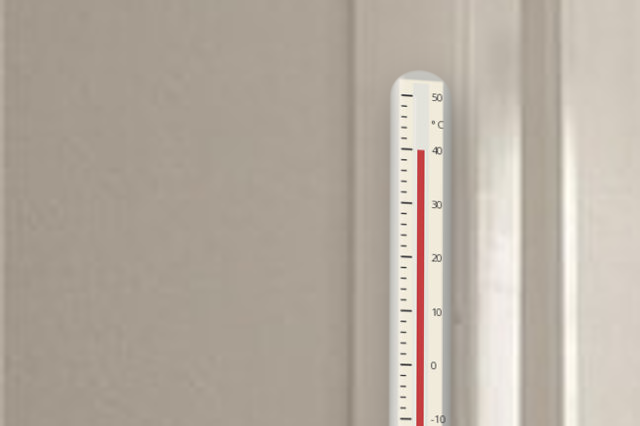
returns 40 °C
